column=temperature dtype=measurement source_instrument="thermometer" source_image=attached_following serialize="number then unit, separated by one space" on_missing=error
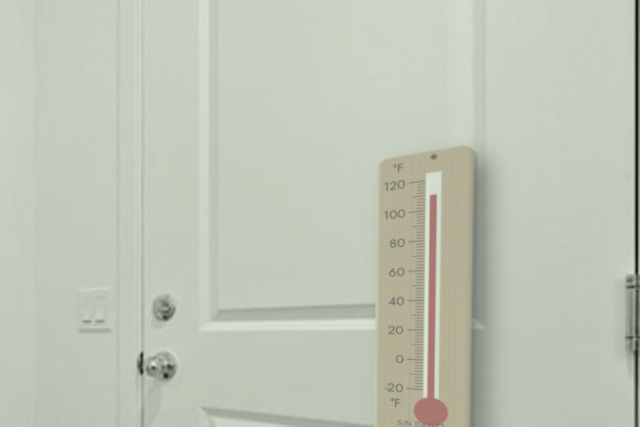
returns 110 °F
